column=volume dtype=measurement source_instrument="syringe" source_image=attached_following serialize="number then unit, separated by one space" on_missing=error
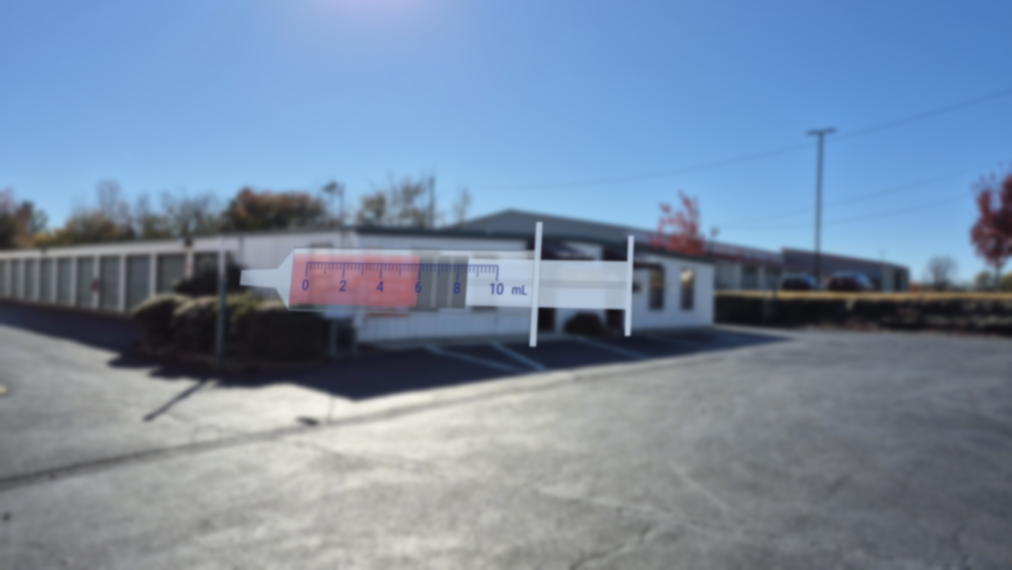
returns 6 mL
